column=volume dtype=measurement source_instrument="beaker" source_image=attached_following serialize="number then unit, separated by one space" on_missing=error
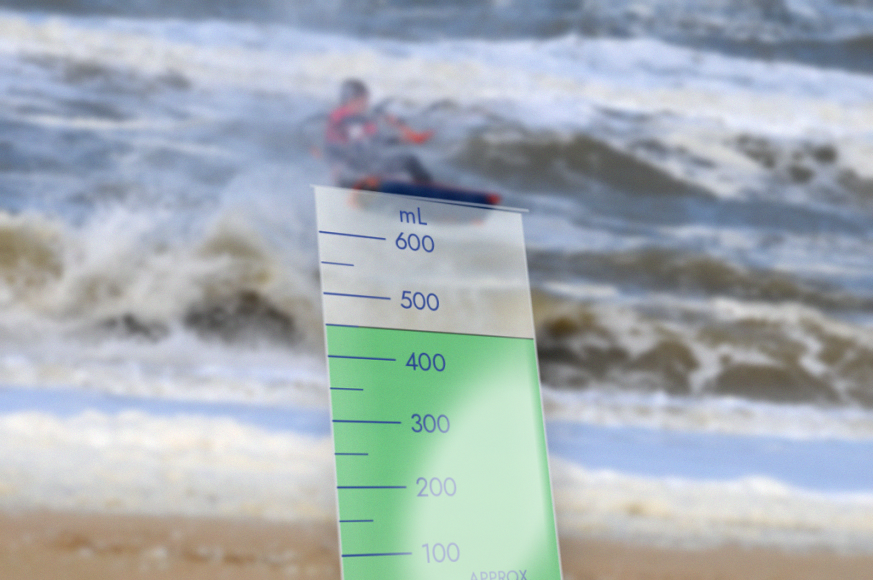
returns 450 mL
